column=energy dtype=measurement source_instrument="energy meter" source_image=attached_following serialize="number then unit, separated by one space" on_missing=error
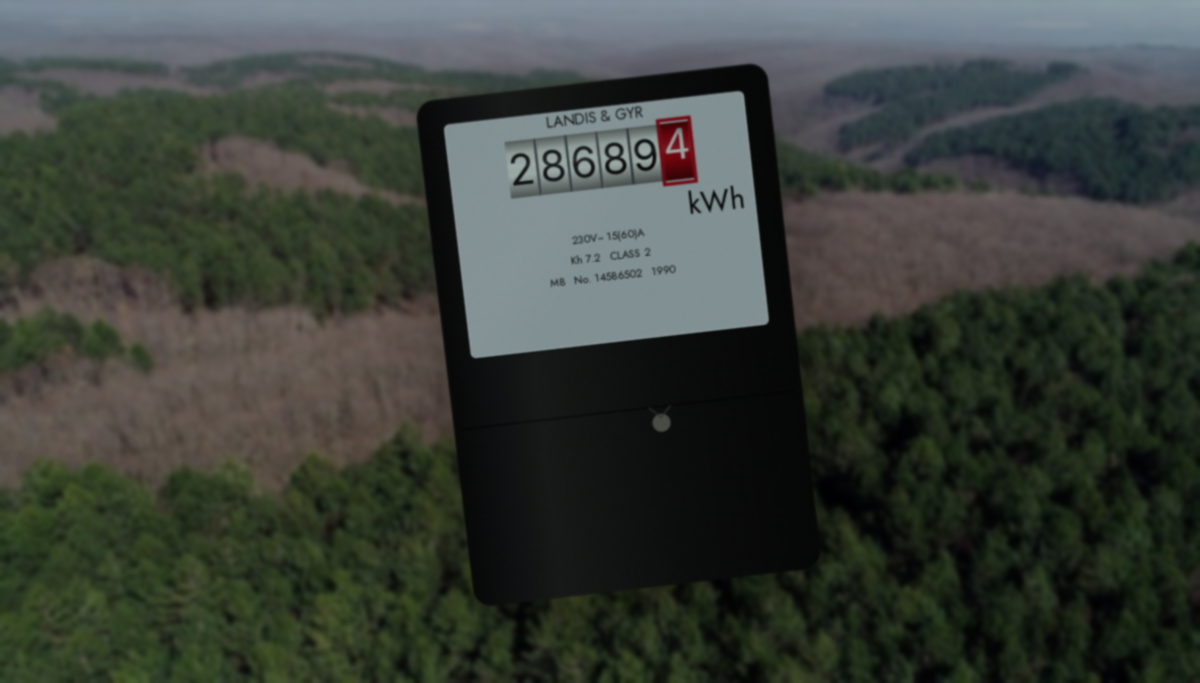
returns 28689.4 kWh
